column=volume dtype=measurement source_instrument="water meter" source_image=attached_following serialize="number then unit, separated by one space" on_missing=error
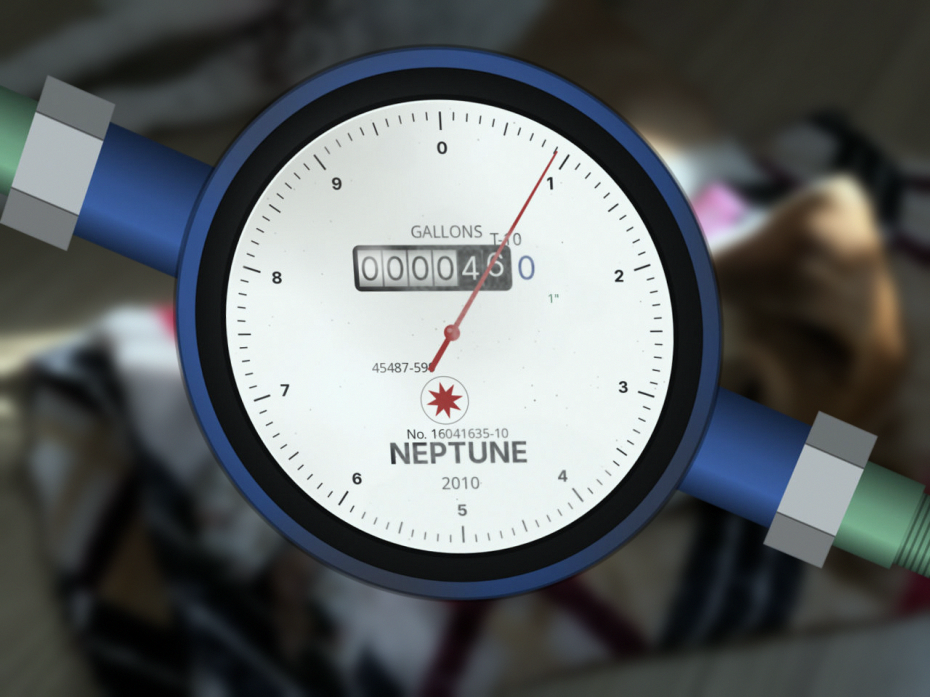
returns 460.9 gal
